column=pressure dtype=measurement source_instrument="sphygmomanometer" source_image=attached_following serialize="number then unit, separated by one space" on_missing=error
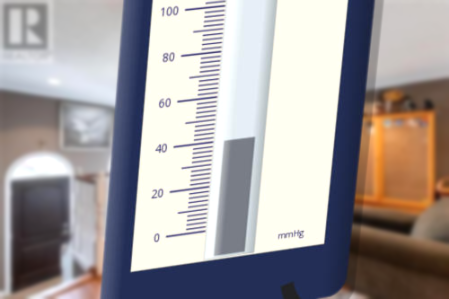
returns 40 mmHg
